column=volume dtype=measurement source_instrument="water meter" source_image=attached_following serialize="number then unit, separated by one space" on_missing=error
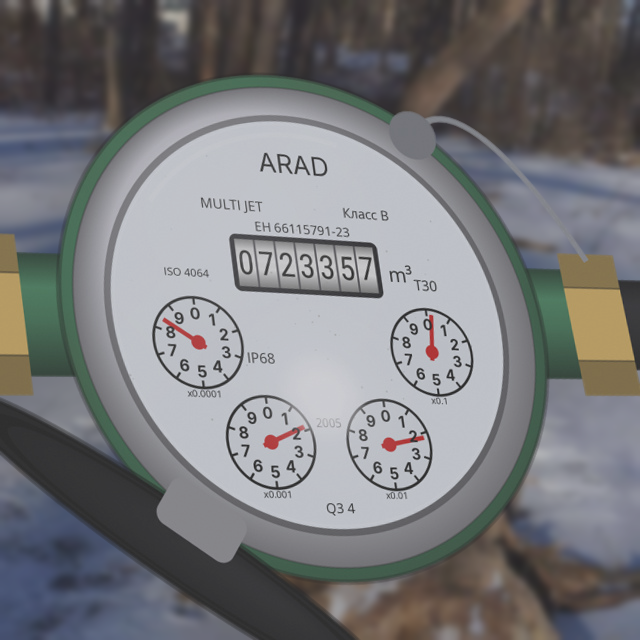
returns 723357.0218 m³
